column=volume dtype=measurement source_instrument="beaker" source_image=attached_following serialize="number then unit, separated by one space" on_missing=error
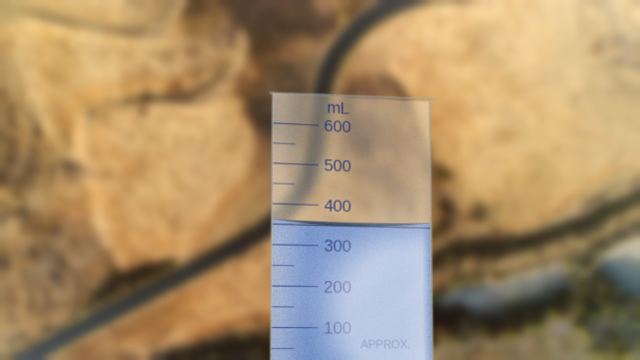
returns 350 mL
